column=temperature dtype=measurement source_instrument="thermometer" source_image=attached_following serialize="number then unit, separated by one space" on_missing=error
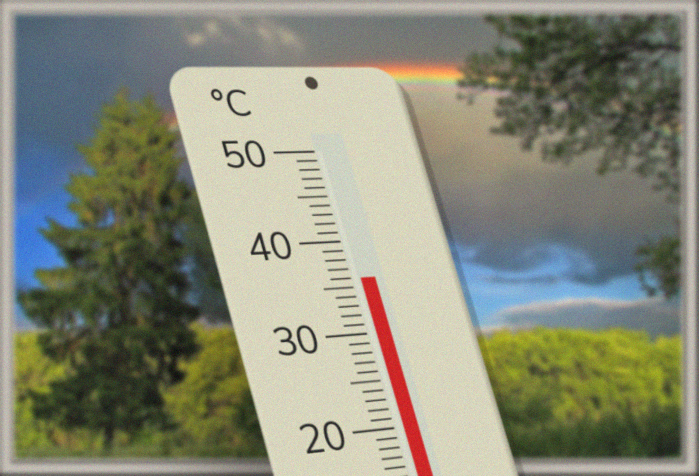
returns 36 °C
